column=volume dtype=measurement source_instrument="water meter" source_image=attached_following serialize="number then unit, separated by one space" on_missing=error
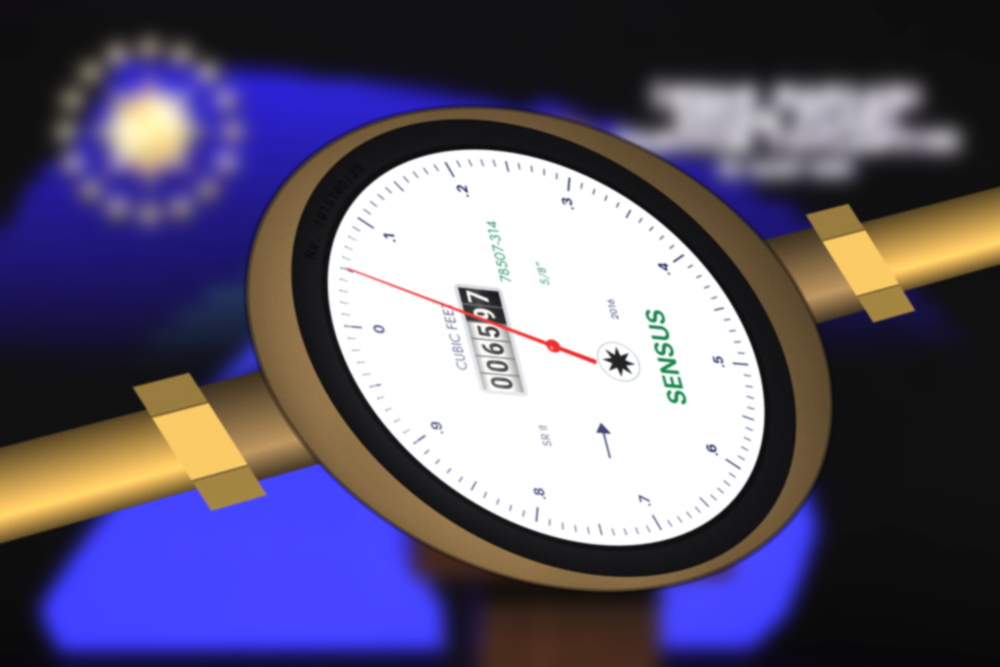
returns 6597.05 ft³
